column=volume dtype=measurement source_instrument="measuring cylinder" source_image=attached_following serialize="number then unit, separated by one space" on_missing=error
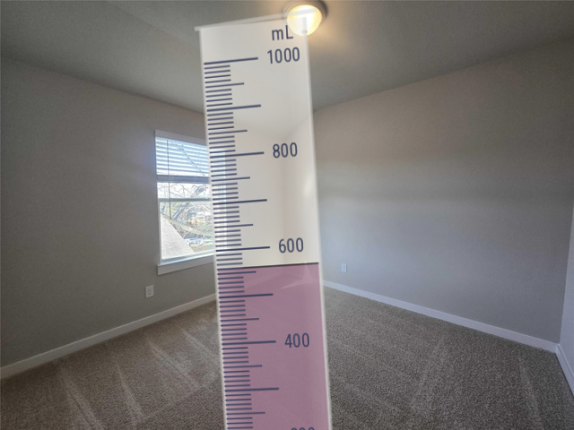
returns 560 mL
